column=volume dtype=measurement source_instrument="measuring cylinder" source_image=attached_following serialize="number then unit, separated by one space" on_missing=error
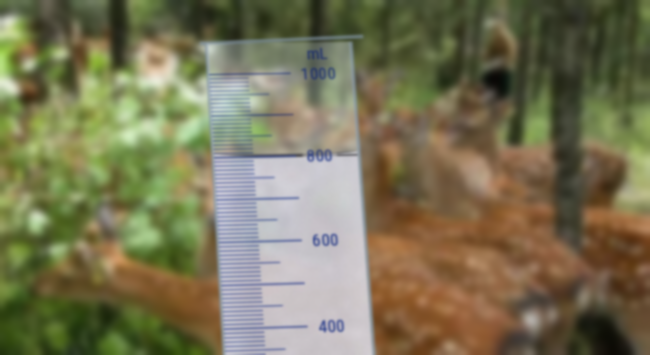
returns 800 mL
